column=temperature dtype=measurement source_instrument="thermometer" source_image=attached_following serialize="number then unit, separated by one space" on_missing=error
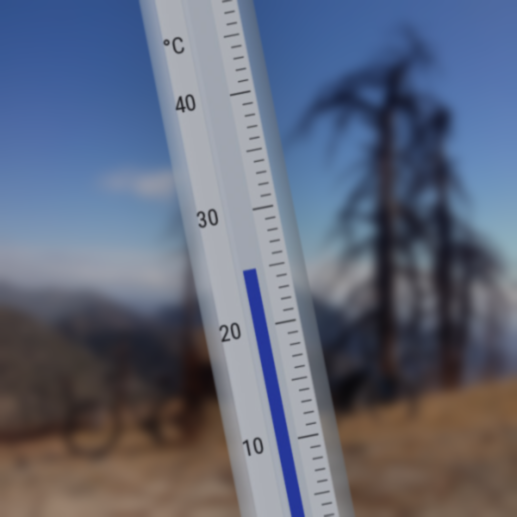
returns 25 °C
